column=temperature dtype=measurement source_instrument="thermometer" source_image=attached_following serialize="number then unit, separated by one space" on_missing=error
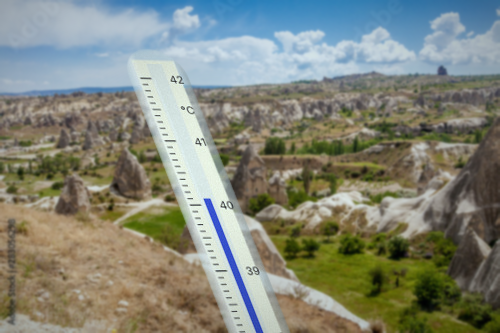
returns 40.1 °C
